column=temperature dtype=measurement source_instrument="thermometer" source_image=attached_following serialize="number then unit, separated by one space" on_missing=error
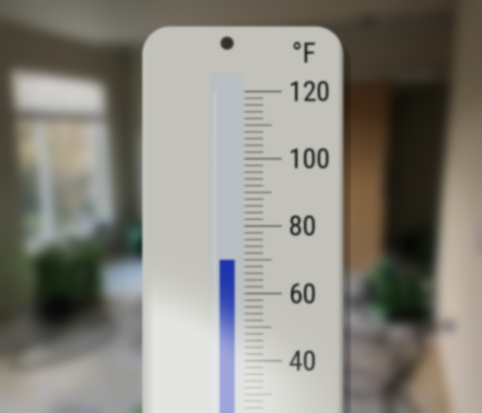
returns 70 °F
